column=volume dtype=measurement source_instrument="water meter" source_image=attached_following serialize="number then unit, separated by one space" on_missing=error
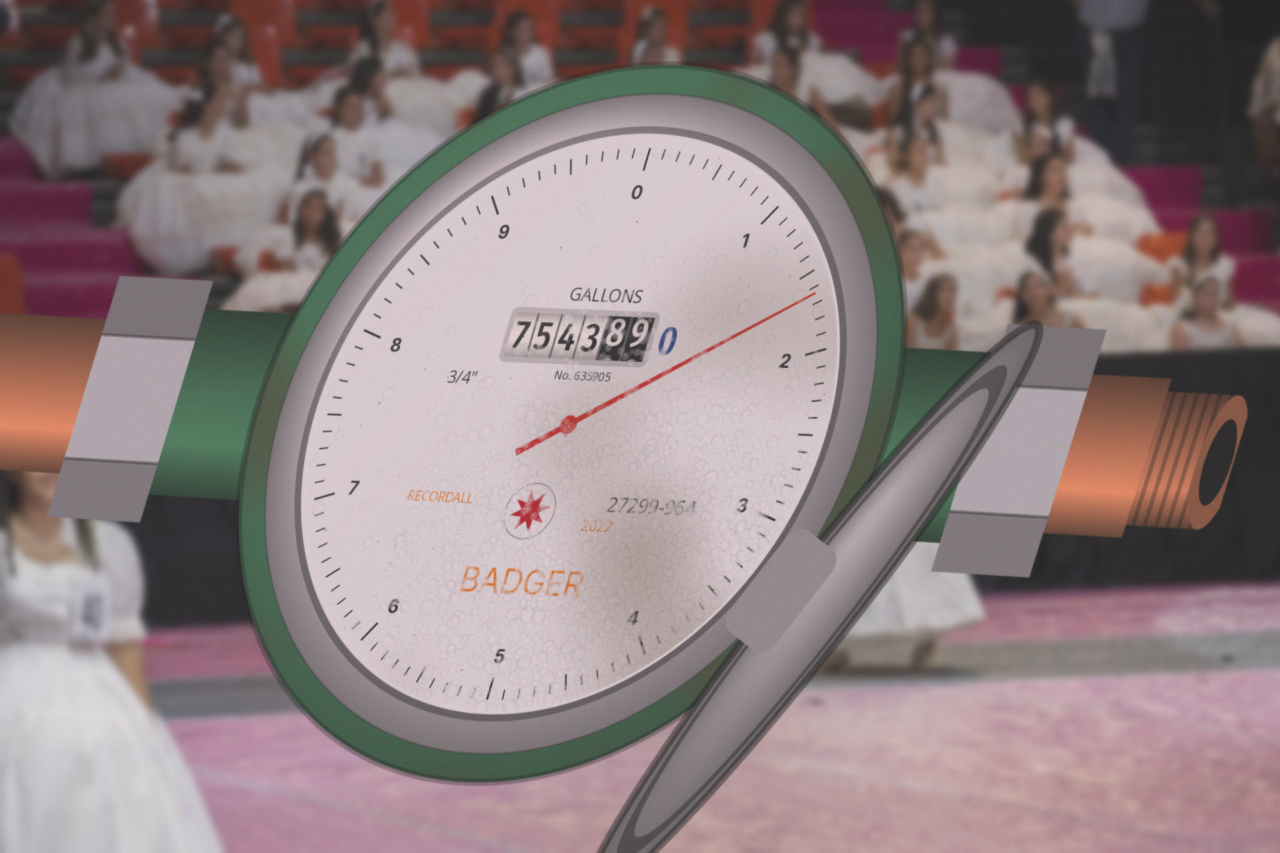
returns 7543891.6 gal
